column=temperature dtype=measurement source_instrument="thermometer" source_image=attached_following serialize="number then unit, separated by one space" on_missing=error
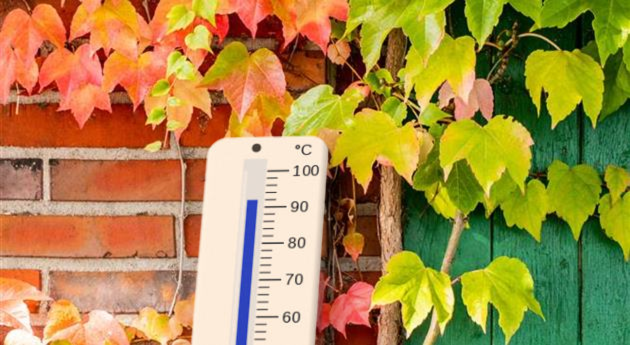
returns 92 °C
